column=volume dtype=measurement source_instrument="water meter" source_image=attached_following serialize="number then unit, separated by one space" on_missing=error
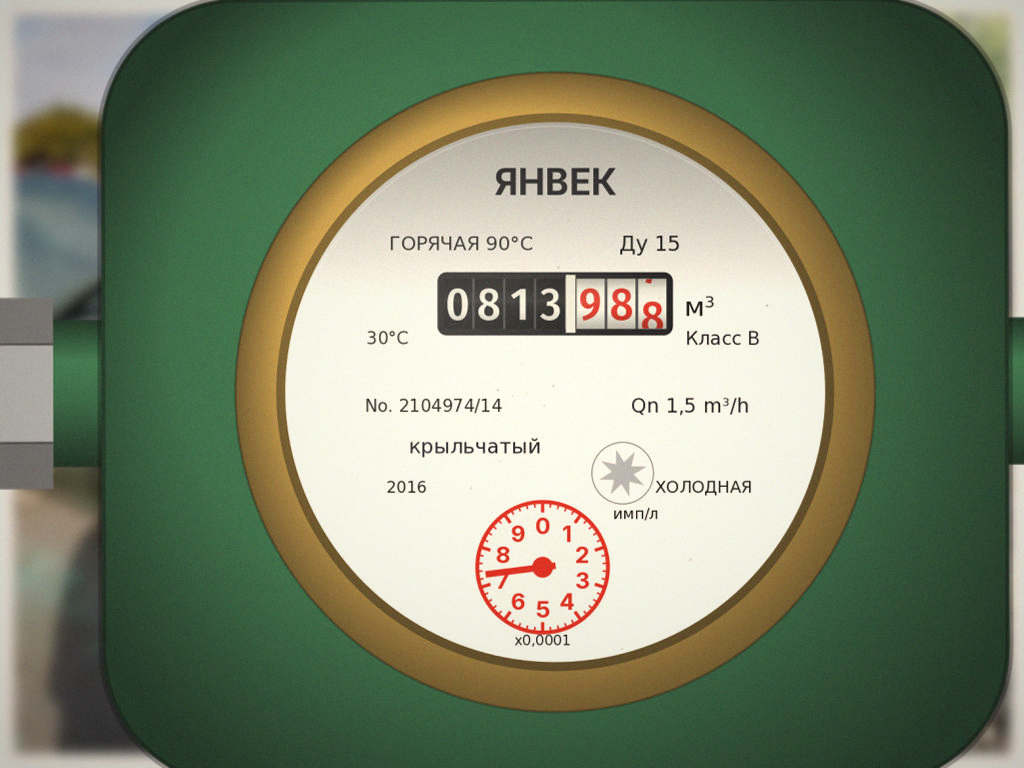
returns 813.9877 m³
